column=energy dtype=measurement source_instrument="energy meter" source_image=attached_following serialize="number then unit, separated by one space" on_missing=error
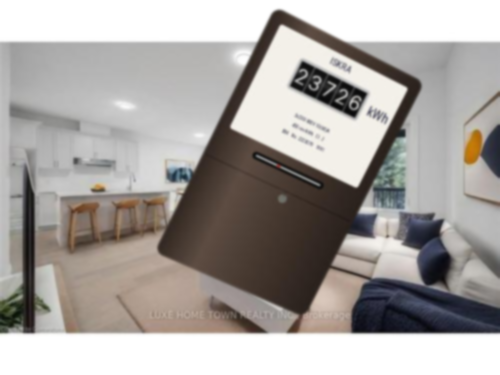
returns 23726 kWh
